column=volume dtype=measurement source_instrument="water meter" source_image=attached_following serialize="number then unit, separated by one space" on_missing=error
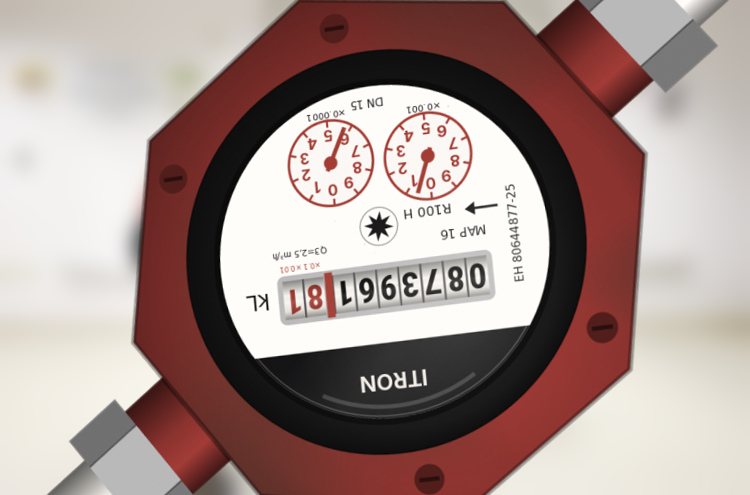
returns 873961.8105 kL
